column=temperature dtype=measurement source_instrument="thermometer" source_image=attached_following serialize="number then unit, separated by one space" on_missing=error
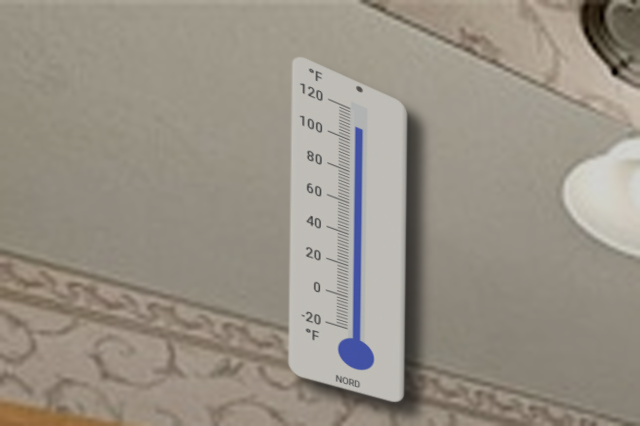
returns 110 °F
